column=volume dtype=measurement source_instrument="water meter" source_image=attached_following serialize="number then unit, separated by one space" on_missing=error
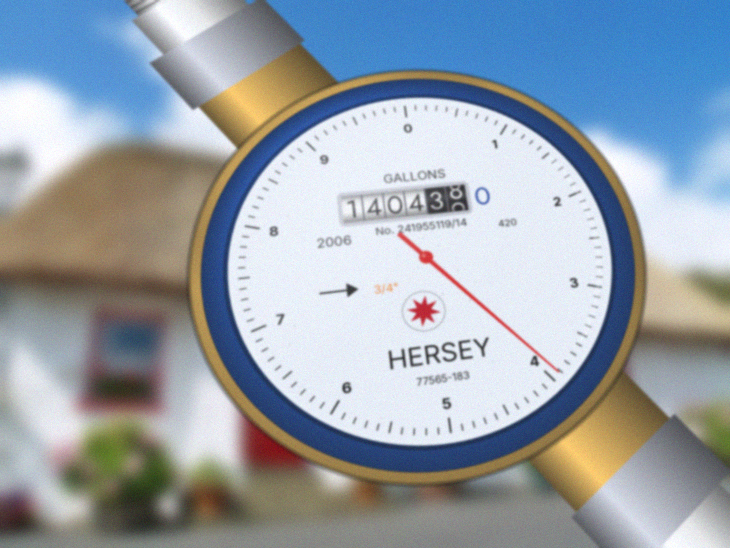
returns 1404383.9 gal
